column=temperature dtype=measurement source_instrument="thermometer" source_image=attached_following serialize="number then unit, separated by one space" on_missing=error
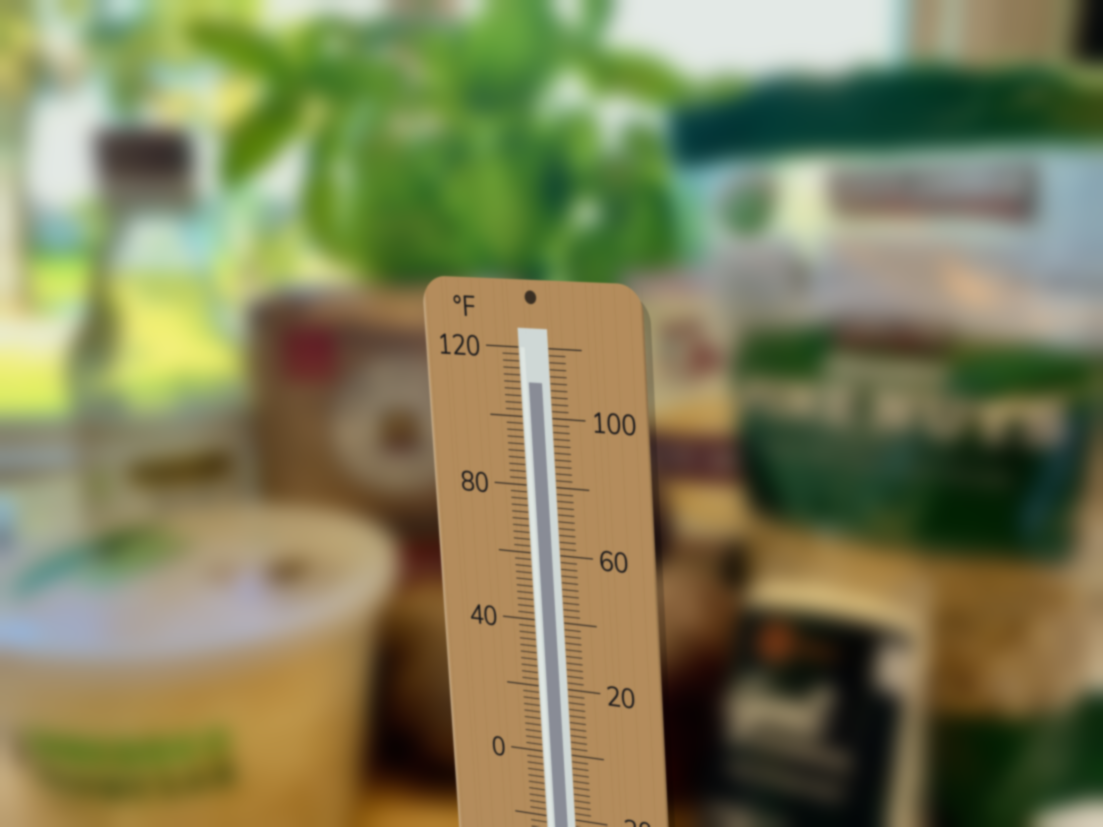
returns 110 °F
